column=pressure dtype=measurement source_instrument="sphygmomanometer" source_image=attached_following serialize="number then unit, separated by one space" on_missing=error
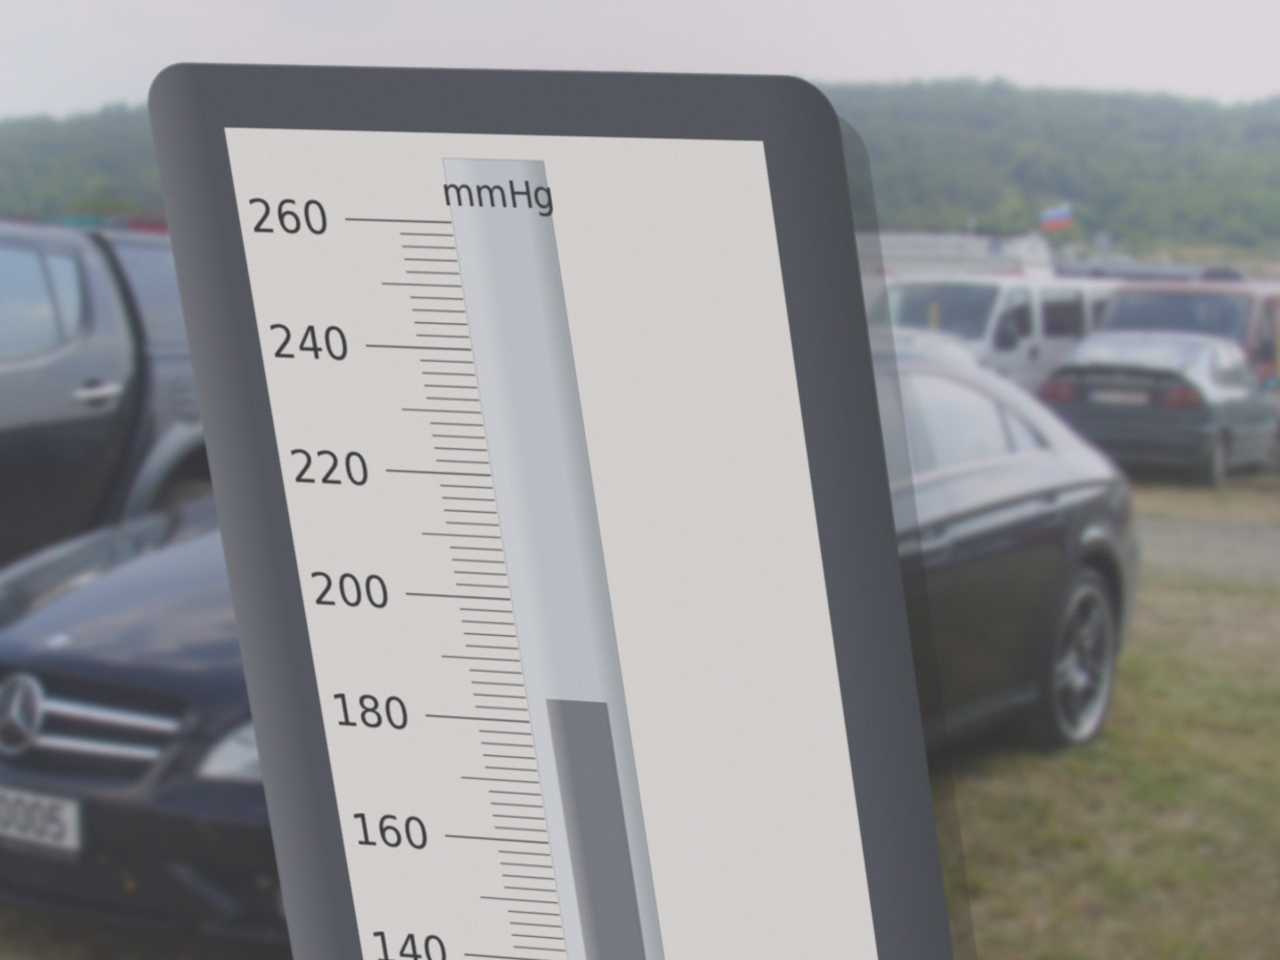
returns 184 mmHg
